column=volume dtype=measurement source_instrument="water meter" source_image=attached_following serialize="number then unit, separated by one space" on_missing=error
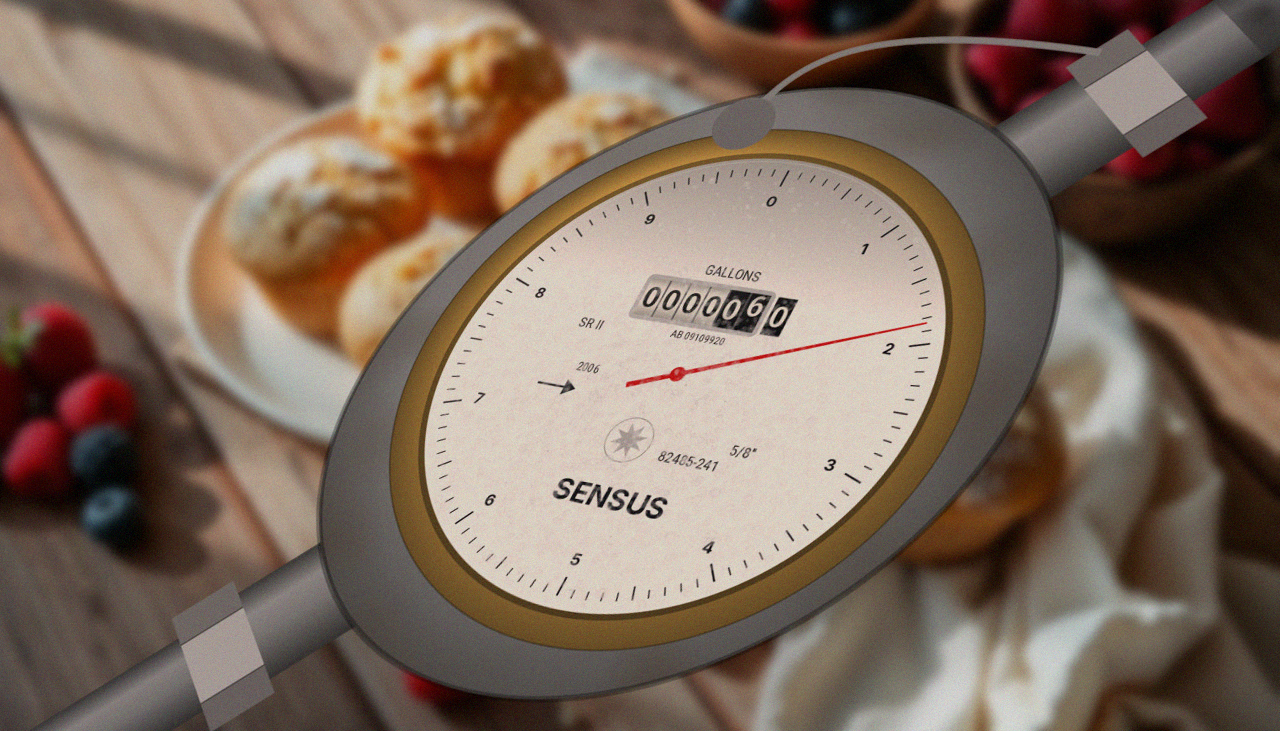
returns 61.8 gal
